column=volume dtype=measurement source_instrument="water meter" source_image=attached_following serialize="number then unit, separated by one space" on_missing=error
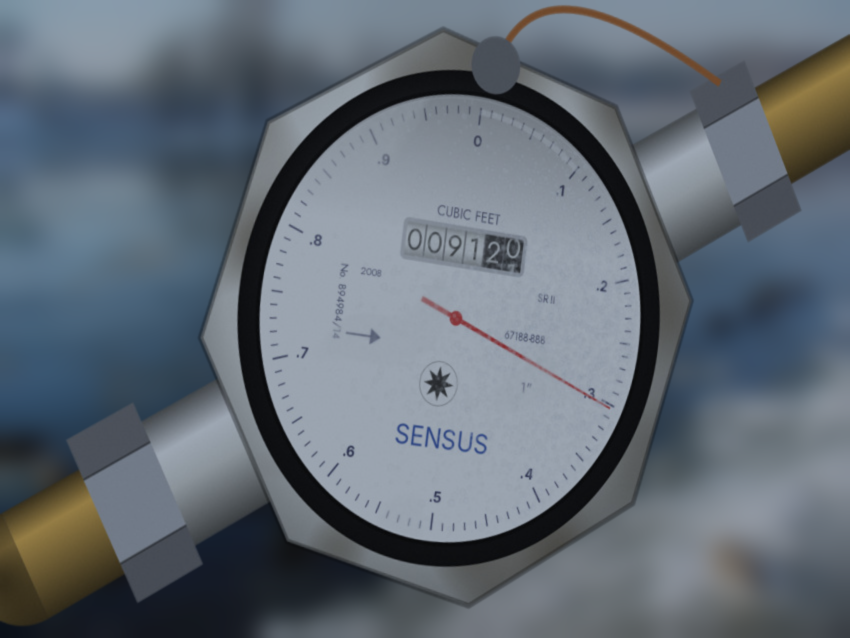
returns 9120.30 ft³
